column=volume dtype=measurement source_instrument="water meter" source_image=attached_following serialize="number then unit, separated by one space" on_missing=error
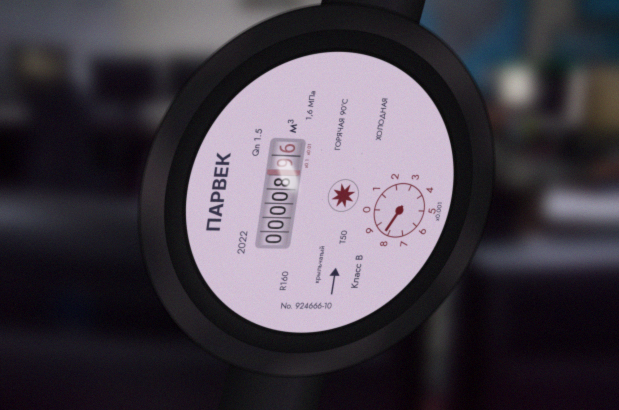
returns 8.968 m³
